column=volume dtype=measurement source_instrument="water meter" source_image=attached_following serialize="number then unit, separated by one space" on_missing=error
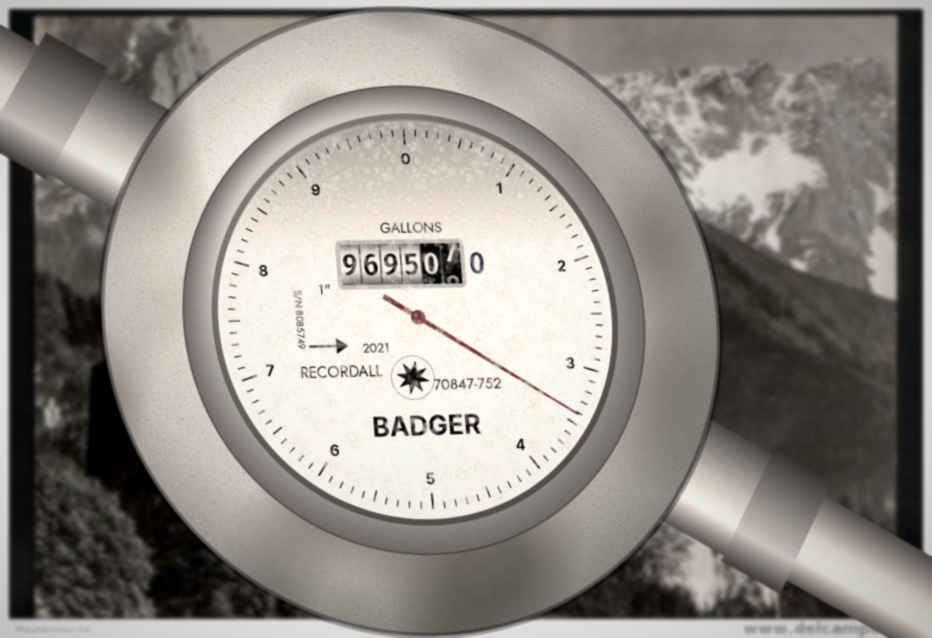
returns 9695073.4 gal
